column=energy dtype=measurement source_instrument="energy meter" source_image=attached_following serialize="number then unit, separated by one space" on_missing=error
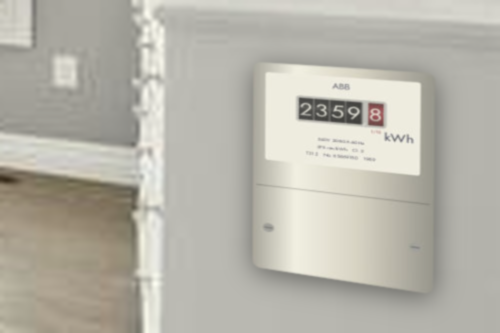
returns 2359.8 kWh
